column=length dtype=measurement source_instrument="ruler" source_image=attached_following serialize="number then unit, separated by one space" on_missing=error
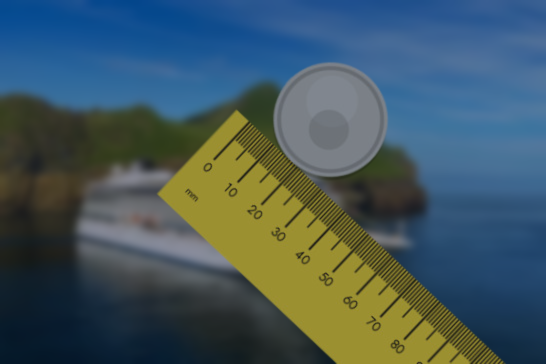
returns 35 mm
